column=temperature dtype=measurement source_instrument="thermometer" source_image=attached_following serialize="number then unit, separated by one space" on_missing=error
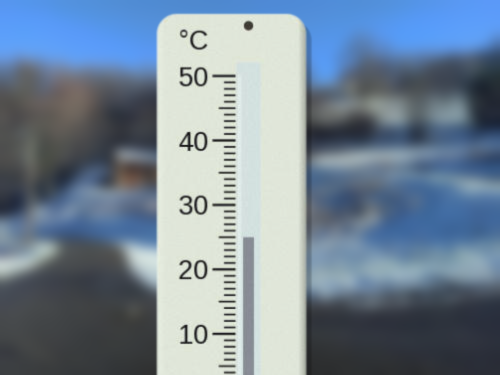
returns 25 °C
